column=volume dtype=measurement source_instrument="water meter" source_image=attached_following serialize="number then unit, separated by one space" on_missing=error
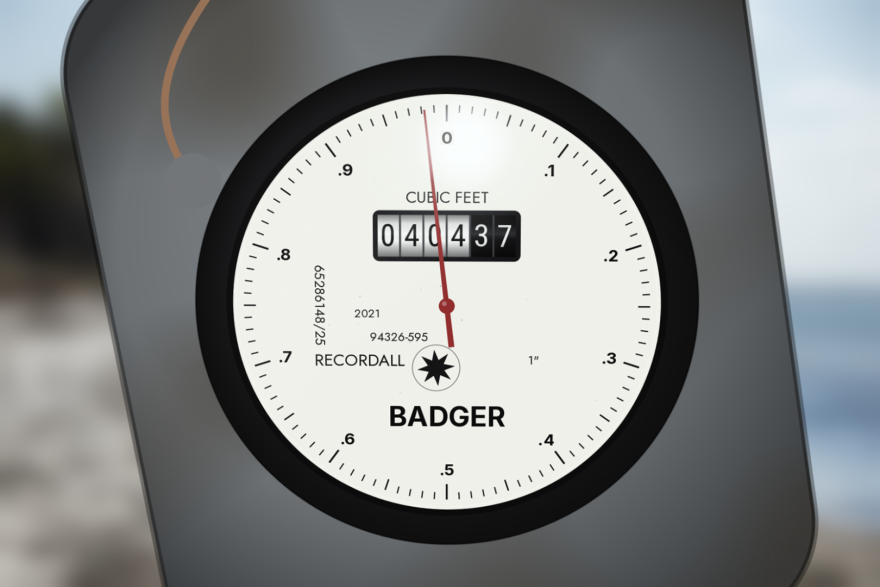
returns 40436.98 ft³
